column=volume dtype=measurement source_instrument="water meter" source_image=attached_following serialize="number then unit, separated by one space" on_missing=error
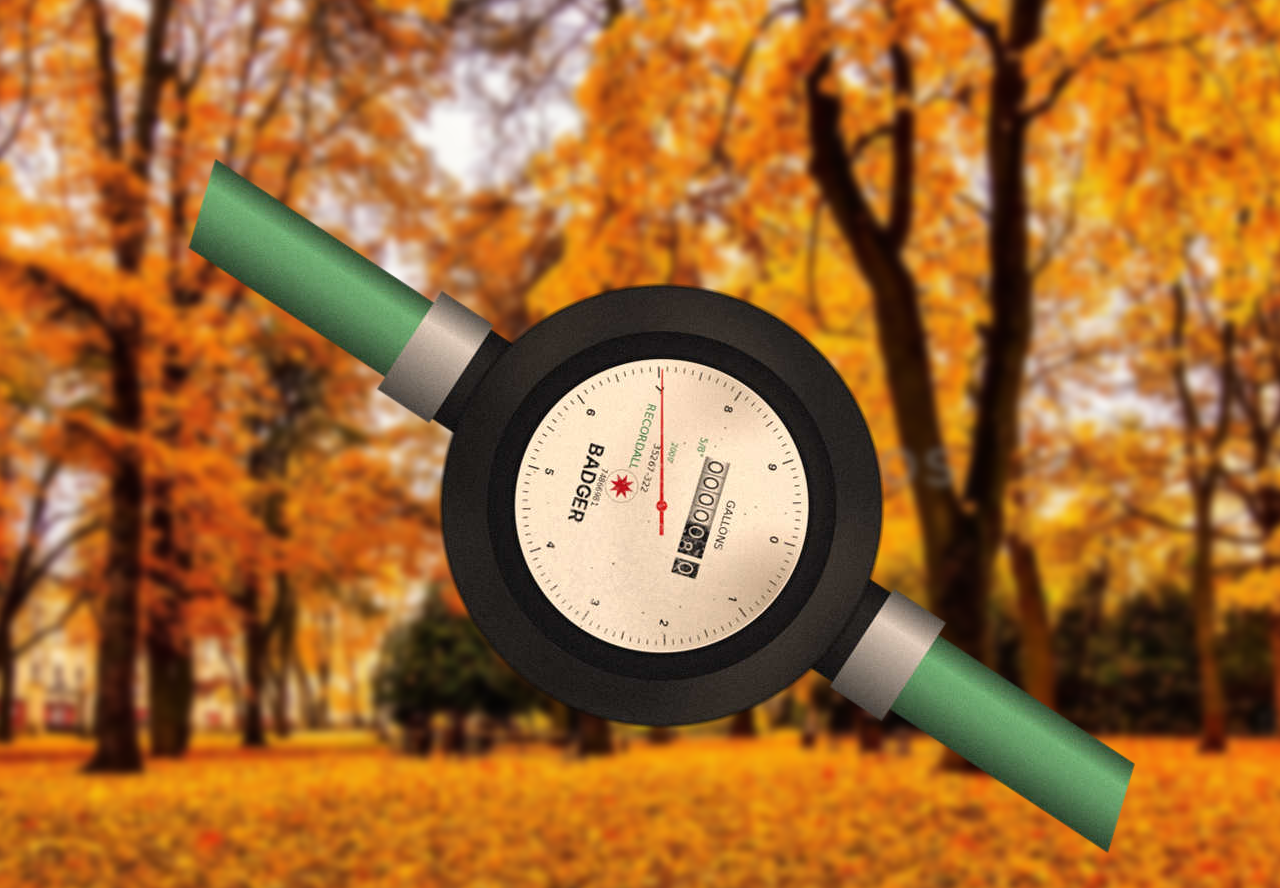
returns 77.0 gal
